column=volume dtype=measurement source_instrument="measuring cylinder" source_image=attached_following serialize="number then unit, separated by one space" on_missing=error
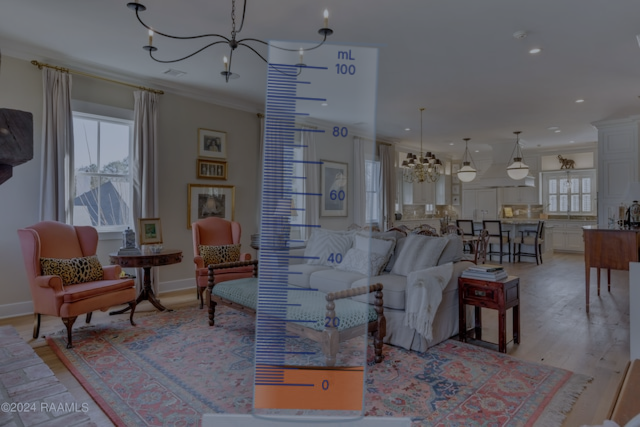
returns 5 mL
